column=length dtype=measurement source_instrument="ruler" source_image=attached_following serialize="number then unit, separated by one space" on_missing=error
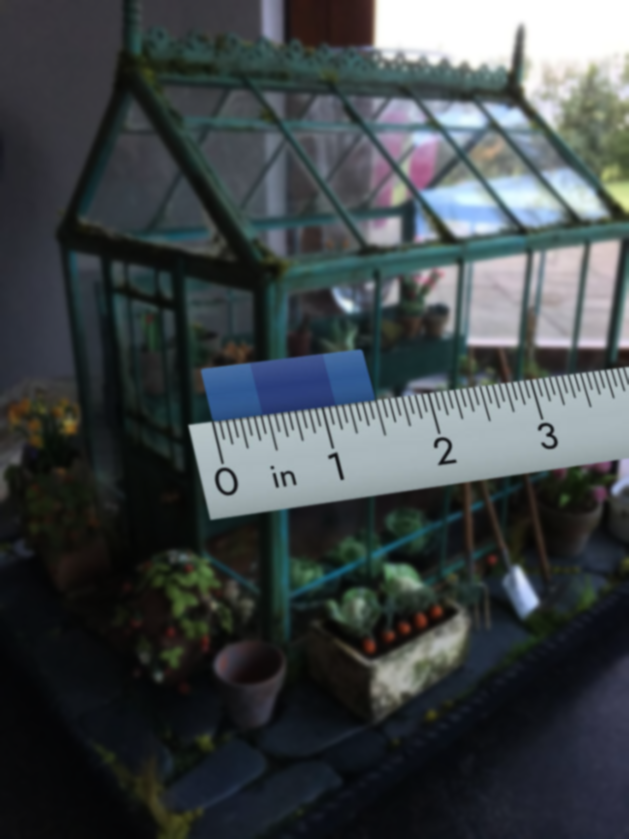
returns 1.5 in
